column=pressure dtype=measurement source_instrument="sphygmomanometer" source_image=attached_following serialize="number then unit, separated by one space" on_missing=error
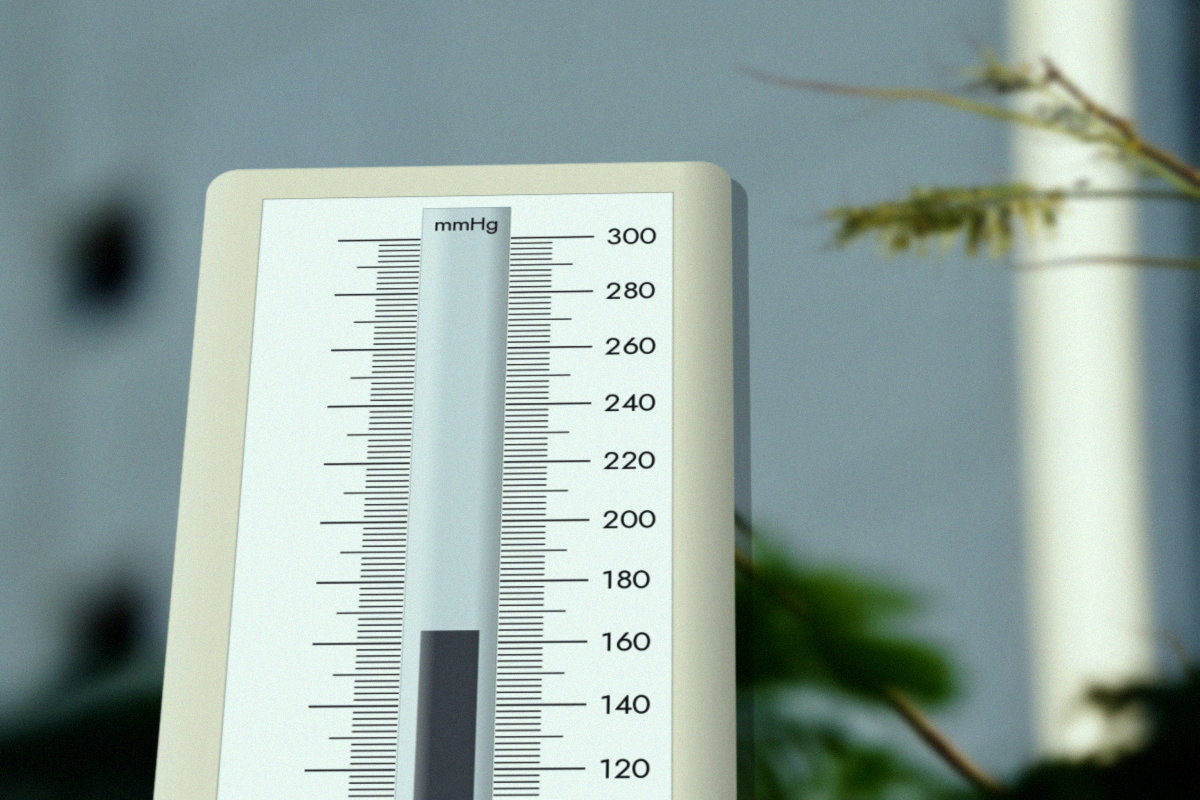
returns 164 mmHg
